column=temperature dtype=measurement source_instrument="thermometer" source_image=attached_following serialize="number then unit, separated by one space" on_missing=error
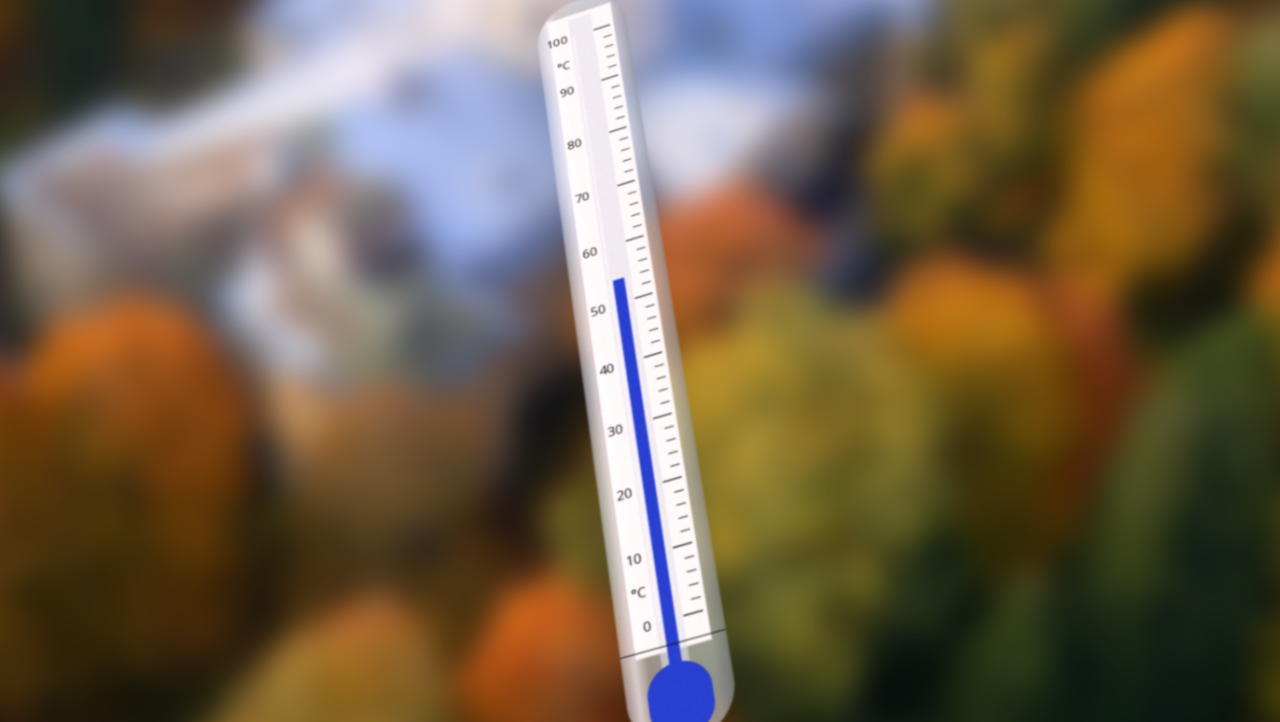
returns 54 °C
